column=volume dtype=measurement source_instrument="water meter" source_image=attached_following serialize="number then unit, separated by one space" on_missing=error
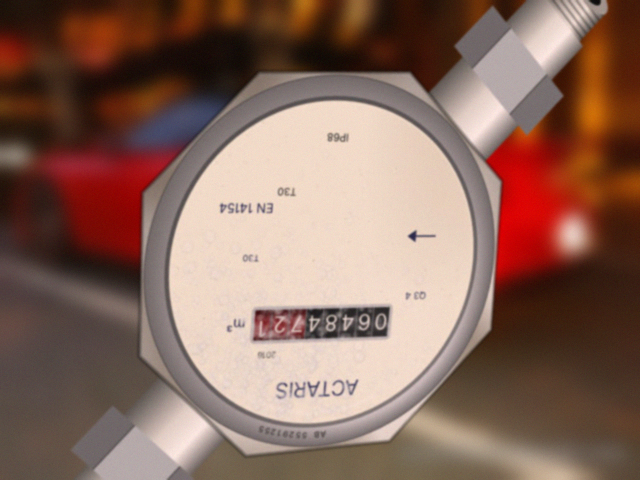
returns 6484.721 m³
